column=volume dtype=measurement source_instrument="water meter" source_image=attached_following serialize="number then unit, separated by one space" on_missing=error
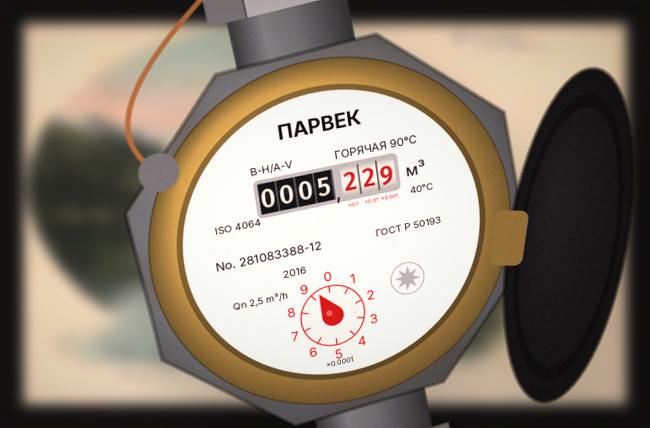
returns 5.2289 m³
